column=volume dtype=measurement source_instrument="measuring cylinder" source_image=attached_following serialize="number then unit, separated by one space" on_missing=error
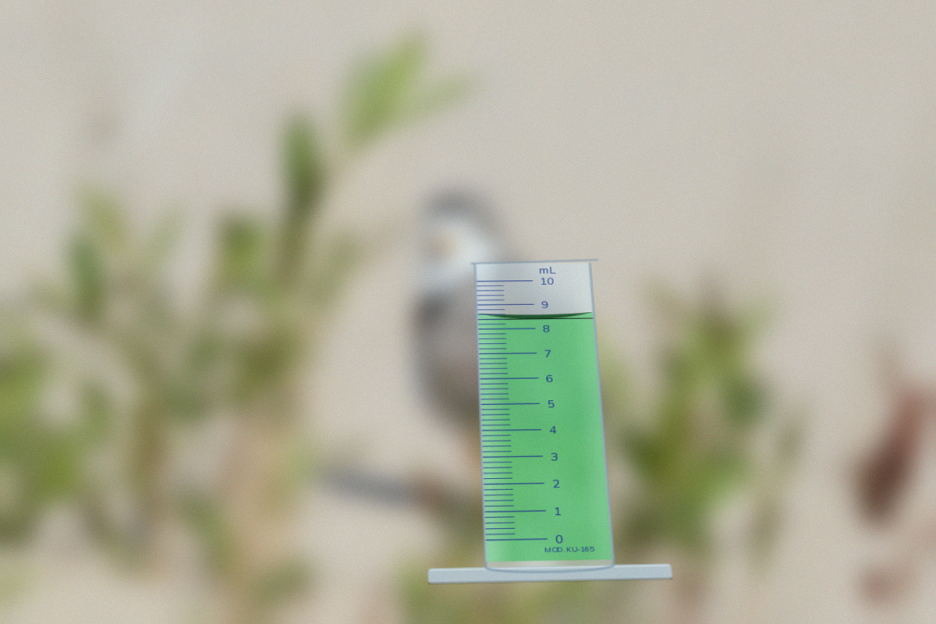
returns 8.4 mL
